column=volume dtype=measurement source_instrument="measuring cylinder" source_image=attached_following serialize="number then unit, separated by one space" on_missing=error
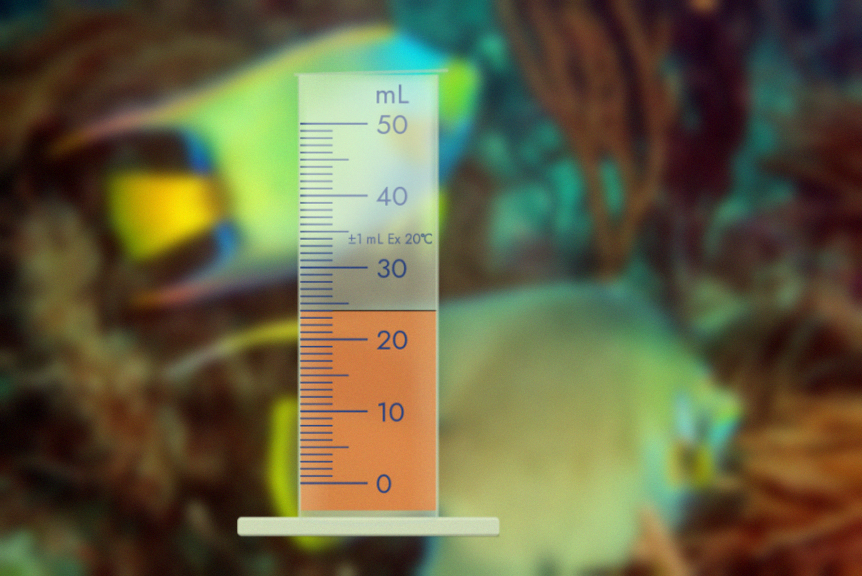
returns 24 mL
